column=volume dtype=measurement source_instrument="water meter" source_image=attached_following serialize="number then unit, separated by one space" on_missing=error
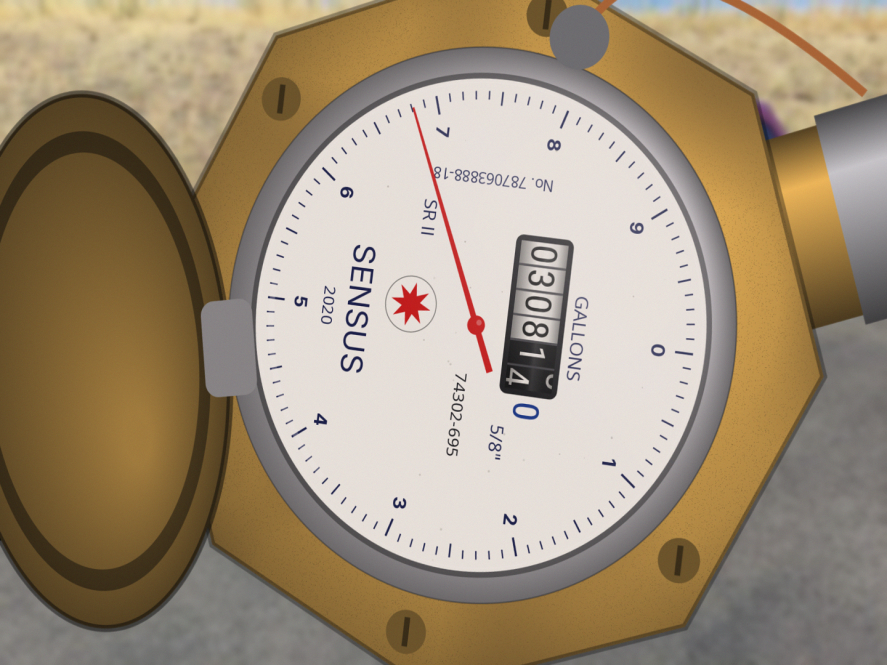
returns 308136.8 gal
